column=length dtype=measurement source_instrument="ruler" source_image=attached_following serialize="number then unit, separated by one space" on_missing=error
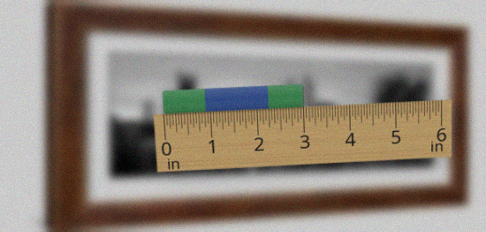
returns 3 in
